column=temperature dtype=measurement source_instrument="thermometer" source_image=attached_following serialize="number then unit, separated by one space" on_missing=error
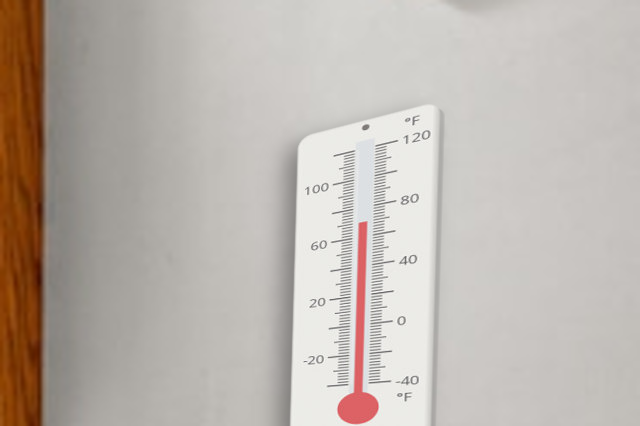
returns 70 °F
